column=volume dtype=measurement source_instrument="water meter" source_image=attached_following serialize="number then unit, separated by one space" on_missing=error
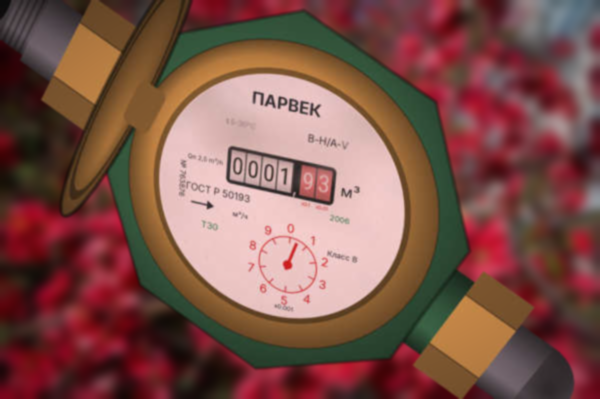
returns 1.930 m³
